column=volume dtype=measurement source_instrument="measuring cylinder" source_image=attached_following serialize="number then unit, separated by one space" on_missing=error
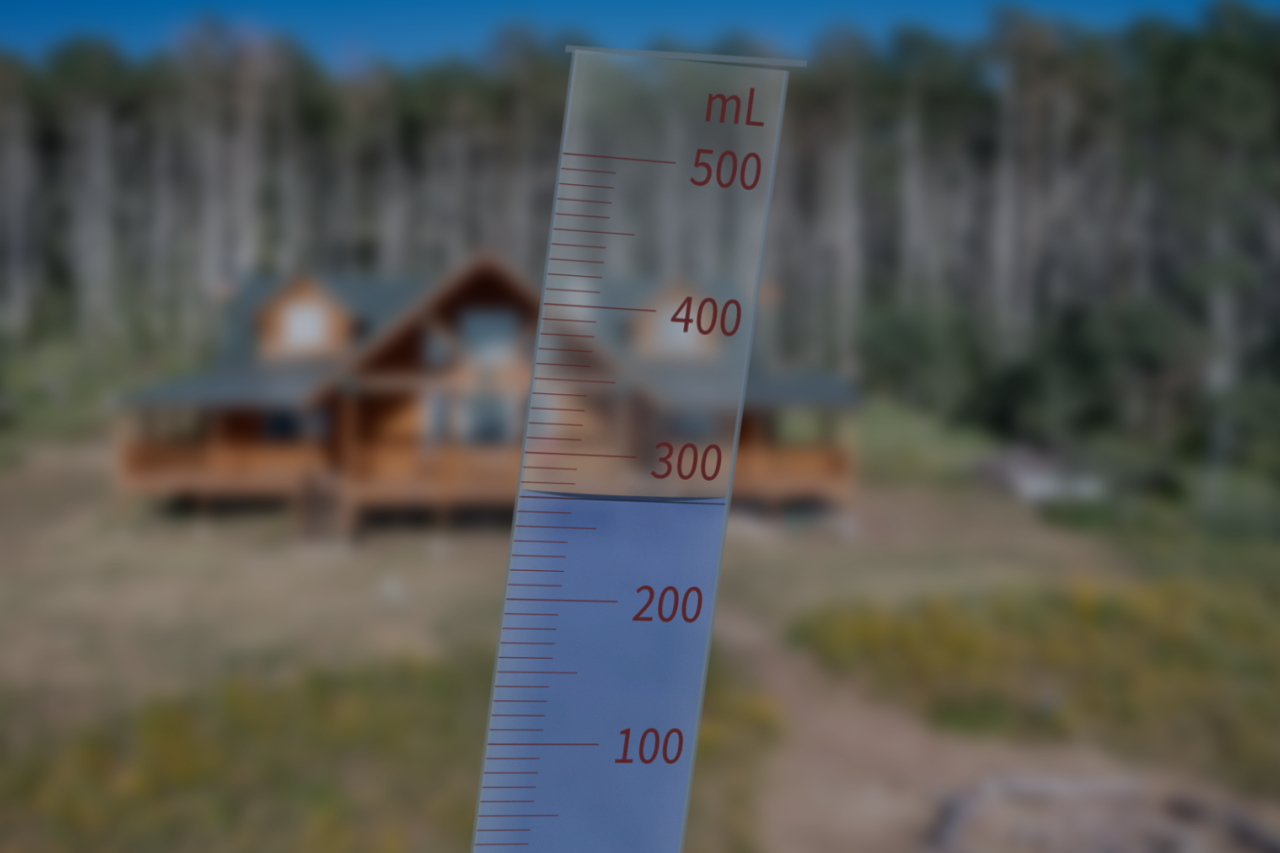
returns 270 mL
